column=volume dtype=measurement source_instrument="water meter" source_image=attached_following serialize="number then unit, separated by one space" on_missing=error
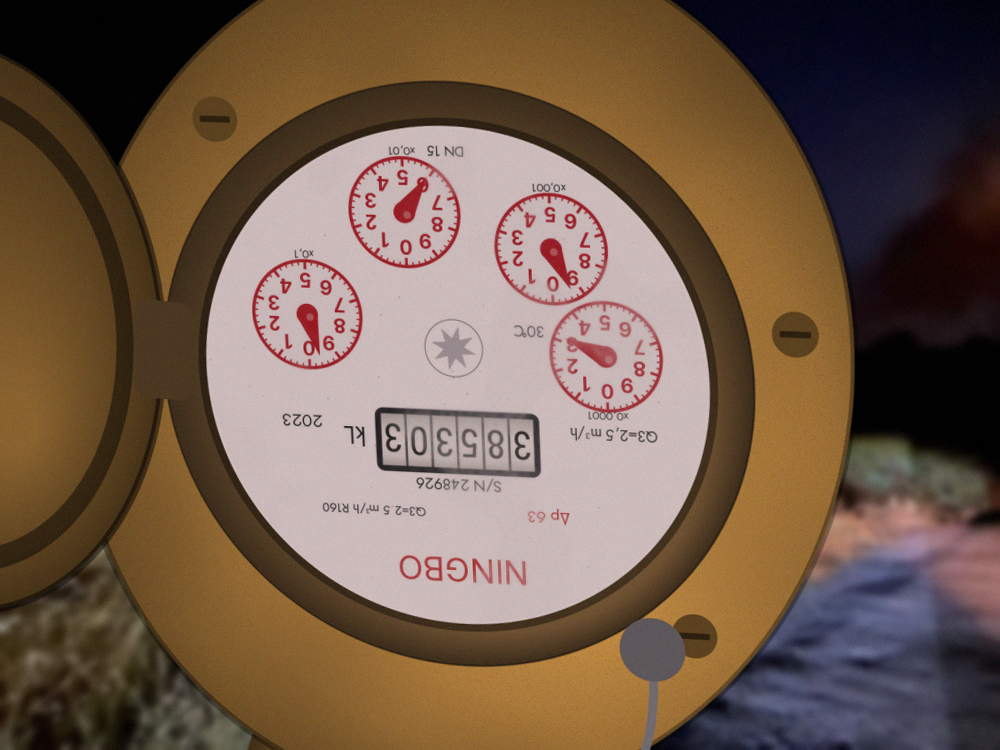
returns 385302.9593 kL
